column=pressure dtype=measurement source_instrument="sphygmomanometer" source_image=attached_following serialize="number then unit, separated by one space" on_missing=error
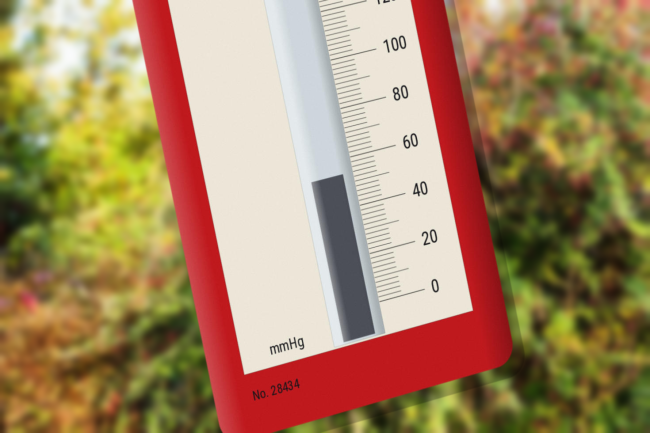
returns 54 mmHg
